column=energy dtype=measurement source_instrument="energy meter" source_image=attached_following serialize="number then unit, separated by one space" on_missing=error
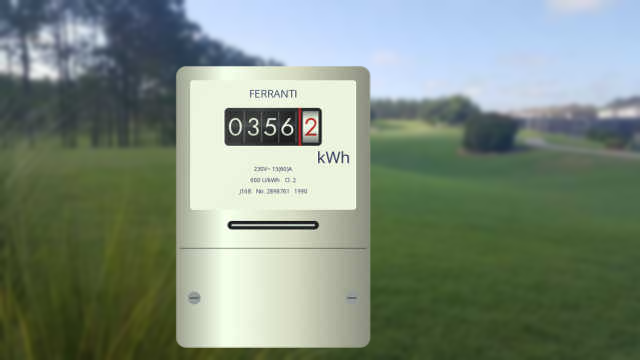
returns 356.2 kWh
